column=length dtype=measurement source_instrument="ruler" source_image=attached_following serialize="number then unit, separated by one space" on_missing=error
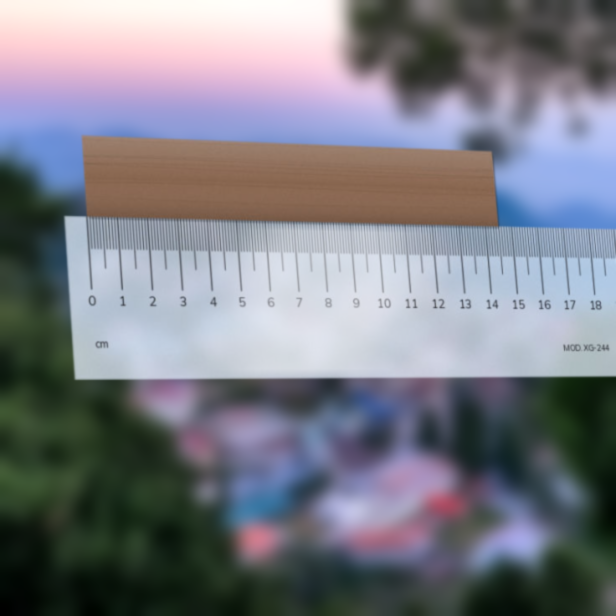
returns 14.5 cm
